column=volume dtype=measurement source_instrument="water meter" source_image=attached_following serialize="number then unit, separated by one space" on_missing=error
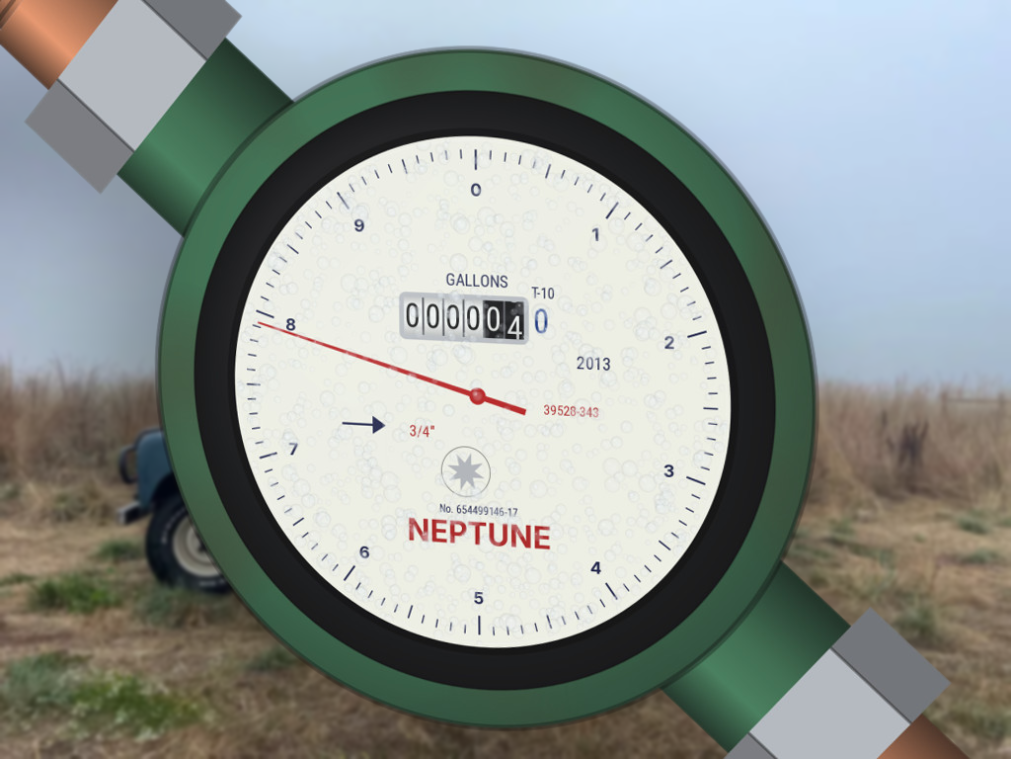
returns 37.9 gal
